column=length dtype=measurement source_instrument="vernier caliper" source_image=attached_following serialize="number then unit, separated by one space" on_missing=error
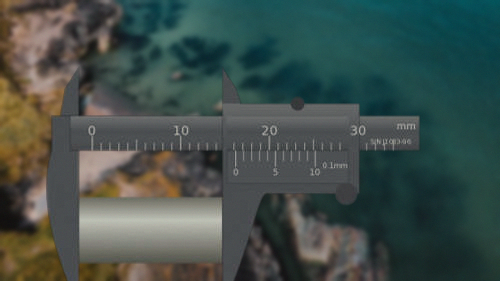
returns 16.2 mm
